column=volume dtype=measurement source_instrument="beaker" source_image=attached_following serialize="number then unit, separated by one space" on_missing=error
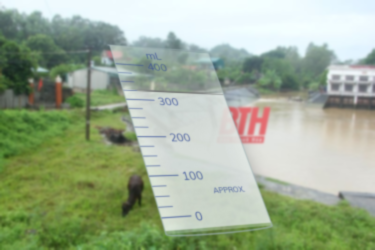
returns 325 mL
